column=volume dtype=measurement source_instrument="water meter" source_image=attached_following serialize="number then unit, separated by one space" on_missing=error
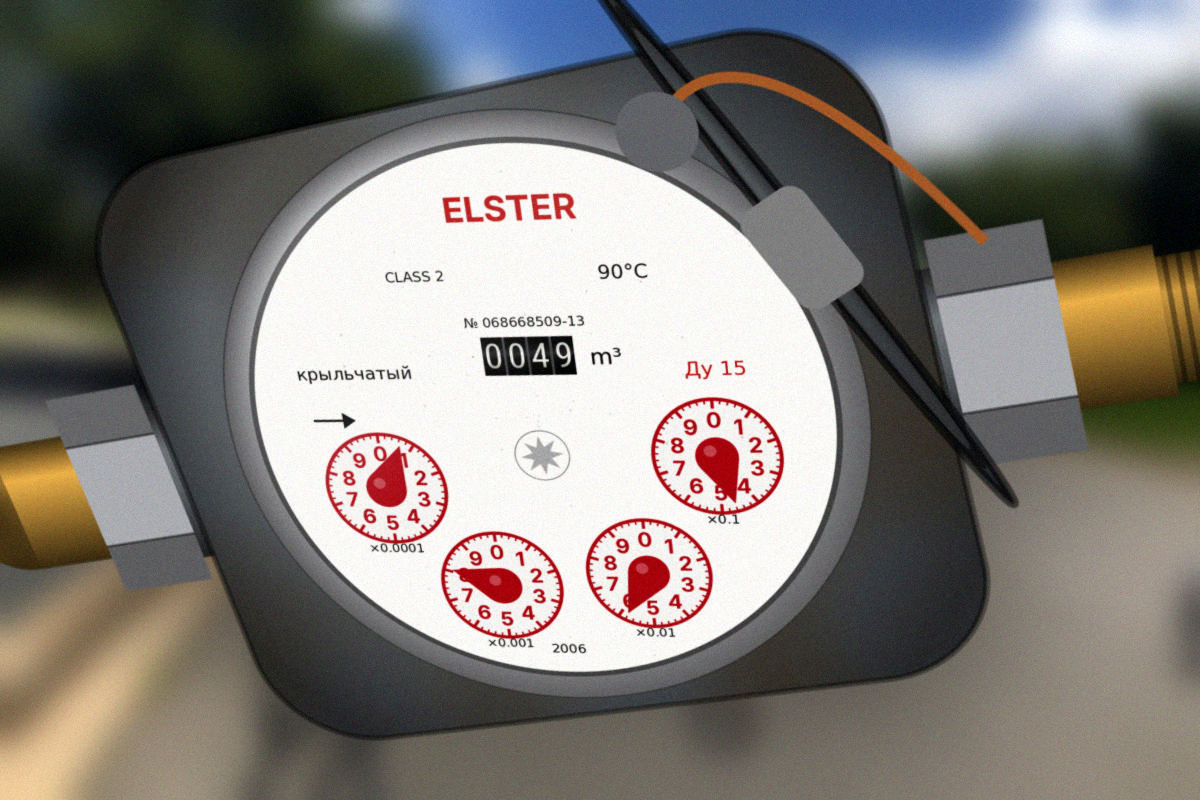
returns 49.4580 m³
